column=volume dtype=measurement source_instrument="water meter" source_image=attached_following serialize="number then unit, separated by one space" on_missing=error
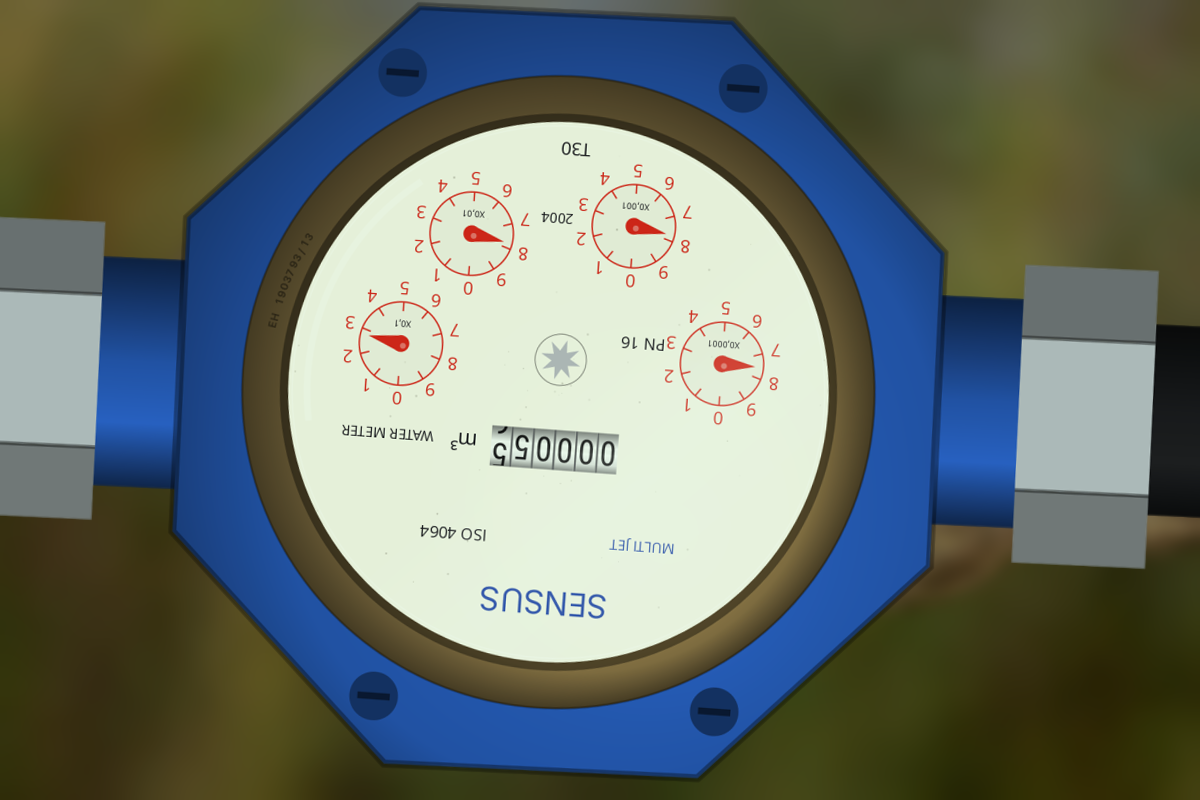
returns 55.2777 m³
